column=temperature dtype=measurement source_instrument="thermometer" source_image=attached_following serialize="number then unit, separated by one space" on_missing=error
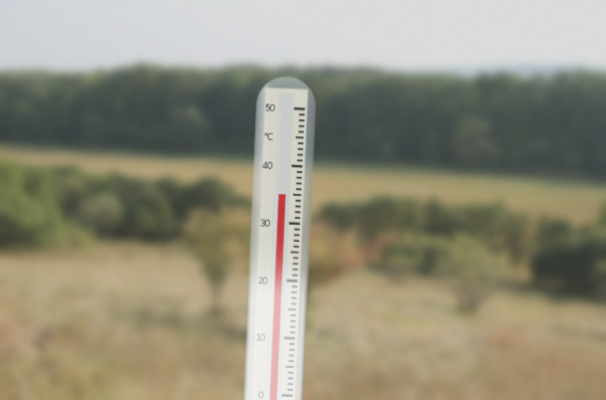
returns 35 °C
